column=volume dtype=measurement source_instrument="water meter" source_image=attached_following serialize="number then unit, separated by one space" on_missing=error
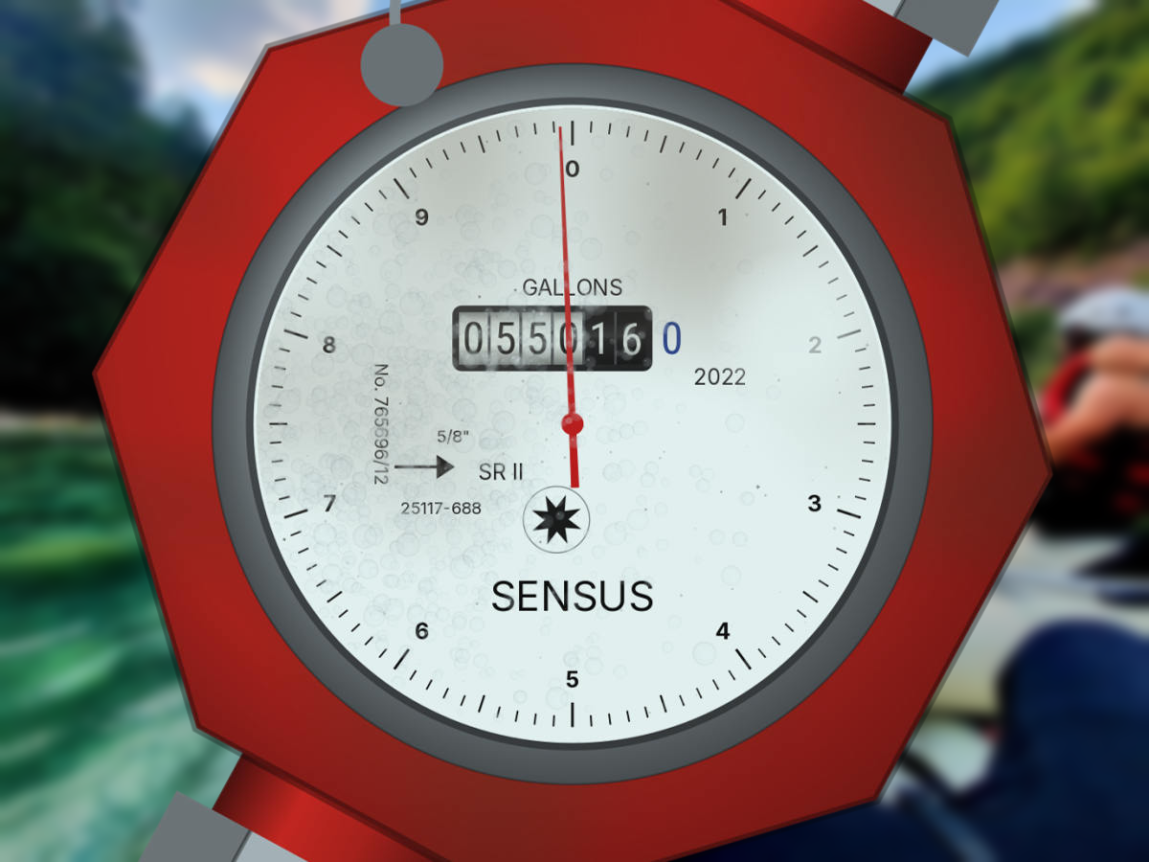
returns 550159.9 gal
